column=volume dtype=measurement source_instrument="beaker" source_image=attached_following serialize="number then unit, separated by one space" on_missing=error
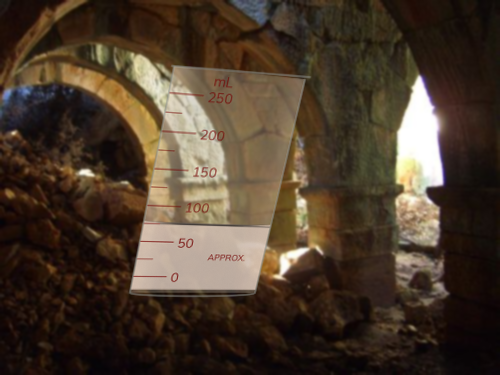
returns 75 mL
